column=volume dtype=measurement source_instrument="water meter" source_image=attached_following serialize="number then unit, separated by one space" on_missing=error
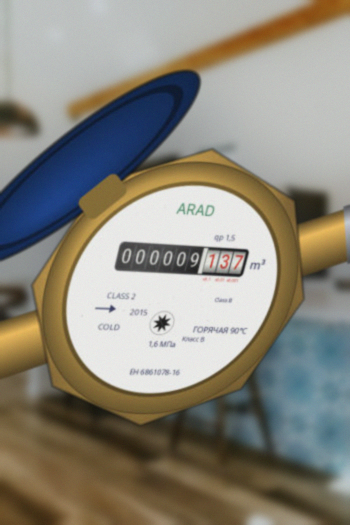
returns 9.137 m³
